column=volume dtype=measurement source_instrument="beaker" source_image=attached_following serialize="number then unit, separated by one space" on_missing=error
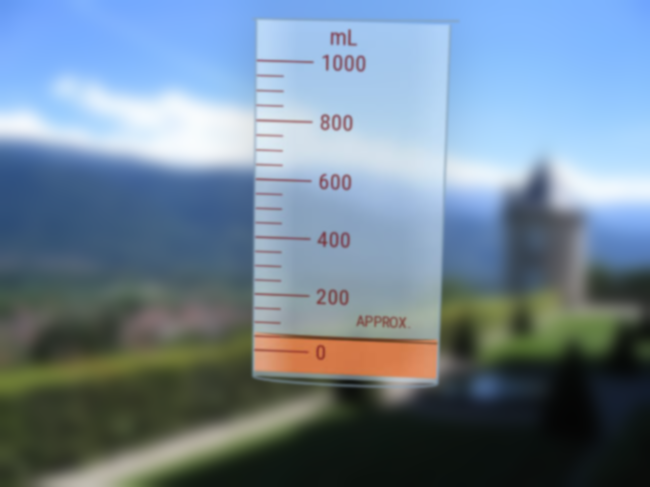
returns 50 mL
